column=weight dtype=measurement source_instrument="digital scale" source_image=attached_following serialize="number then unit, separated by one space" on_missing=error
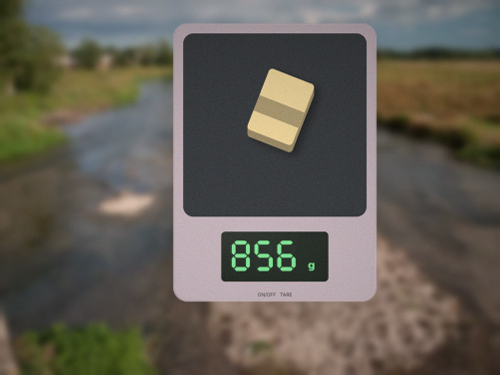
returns 856 g
